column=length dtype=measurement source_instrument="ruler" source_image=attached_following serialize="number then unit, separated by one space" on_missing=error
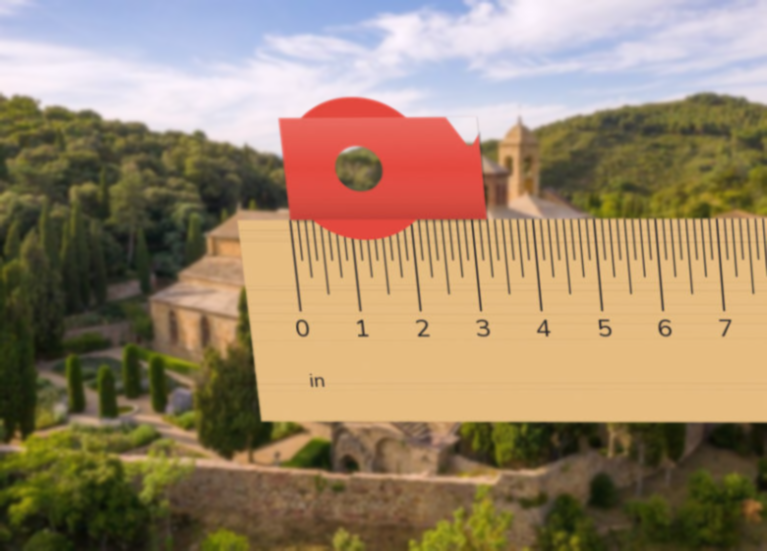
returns 3.25 in
